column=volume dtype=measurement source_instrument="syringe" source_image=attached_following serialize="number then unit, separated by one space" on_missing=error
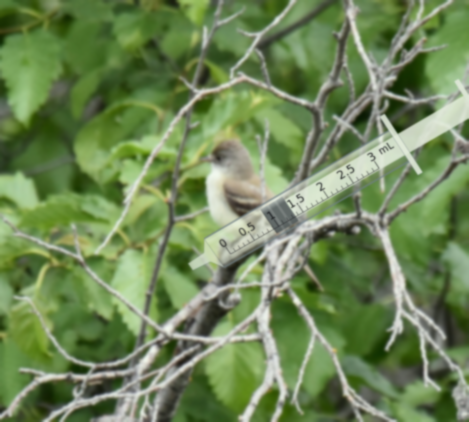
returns 0.9 mL
